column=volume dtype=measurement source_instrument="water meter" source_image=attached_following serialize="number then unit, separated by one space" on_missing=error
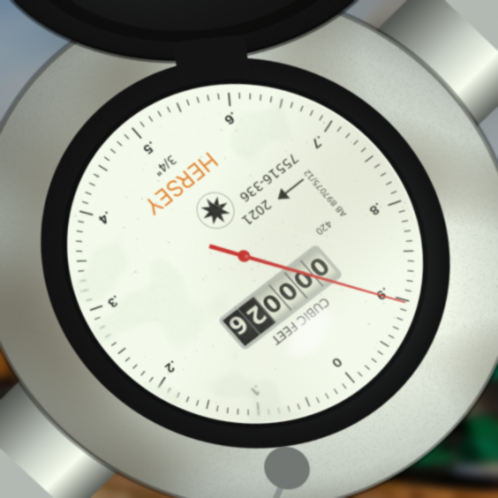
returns 25.90 ft³
